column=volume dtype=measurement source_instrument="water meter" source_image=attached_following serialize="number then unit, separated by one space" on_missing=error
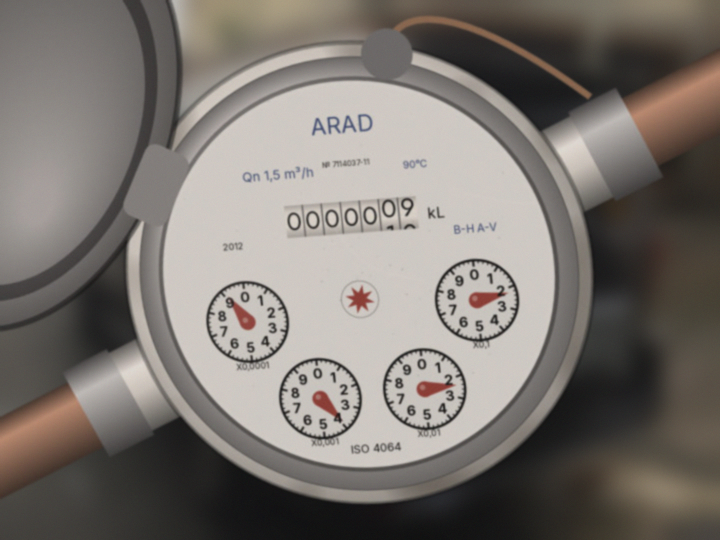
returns 9.2239 kL
